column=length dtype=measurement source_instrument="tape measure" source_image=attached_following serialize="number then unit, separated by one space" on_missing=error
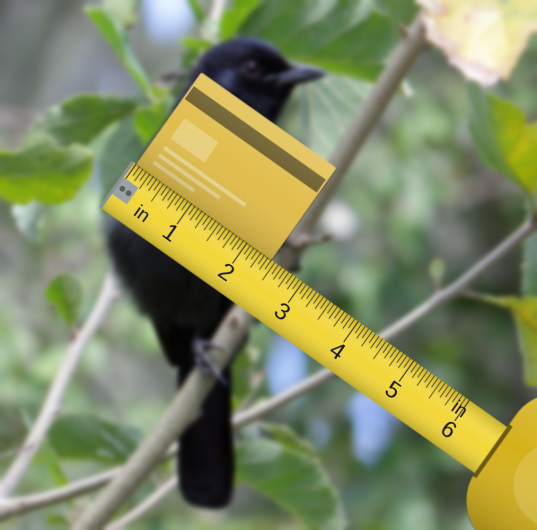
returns 2.4375 in
